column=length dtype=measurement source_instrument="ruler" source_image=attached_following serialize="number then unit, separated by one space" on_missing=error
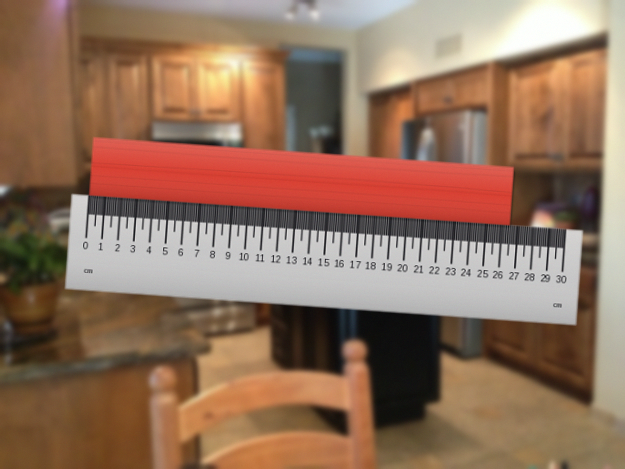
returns 26.5 cm
